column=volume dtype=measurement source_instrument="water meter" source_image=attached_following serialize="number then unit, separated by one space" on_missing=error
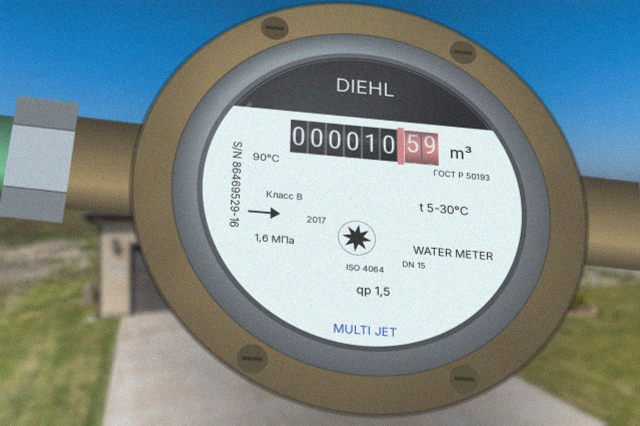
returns 10.59 m³
